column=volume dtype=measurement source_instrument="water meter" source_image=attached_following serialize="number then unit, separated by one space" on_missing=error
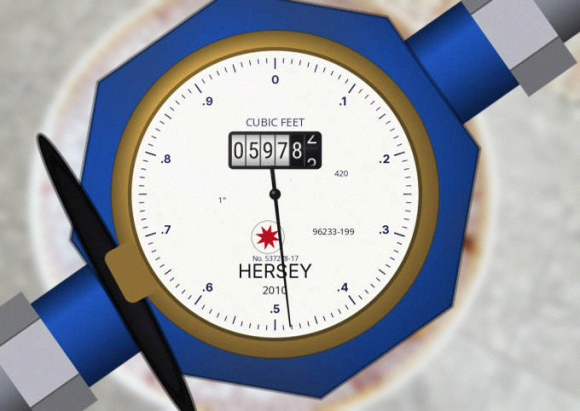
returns 59782.48 ft³
